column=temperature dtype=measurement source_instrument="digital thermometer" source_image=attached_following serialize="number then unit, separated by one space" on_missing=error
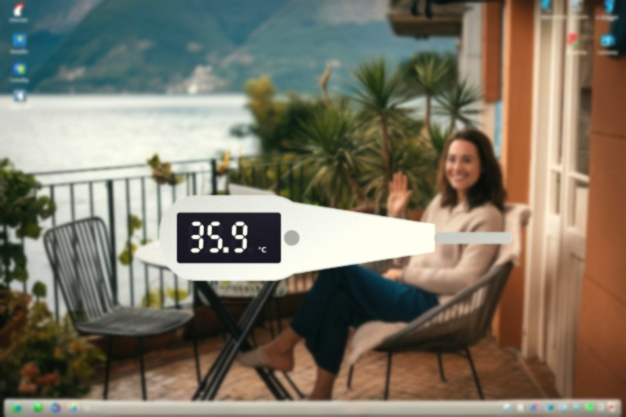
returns 35.9 °C
